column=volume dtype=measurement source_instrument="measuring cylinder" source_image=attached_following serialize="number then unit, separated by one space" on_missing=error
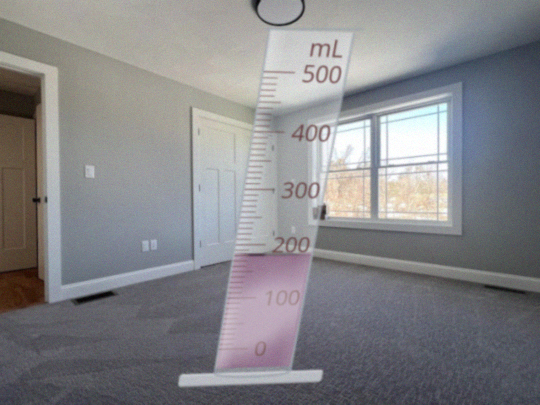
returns 180 mL
